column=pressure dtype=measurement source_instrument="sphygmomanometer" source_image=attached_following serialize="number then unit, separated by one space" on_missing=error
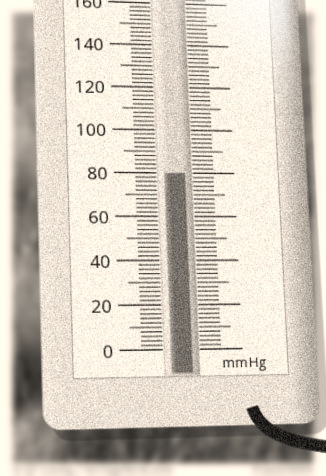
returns 80 mmHg
